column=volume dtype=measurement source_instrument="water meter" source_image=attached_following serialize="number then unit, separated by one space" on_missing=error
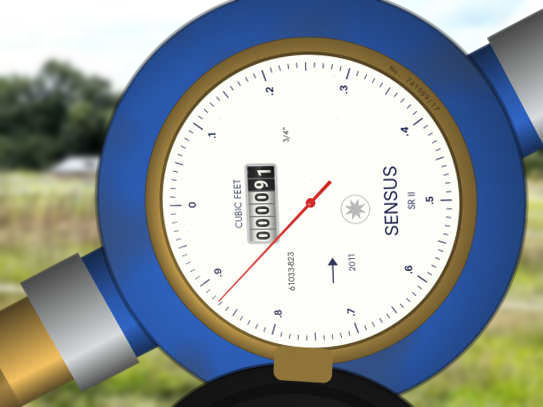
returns 90.87 ft³
